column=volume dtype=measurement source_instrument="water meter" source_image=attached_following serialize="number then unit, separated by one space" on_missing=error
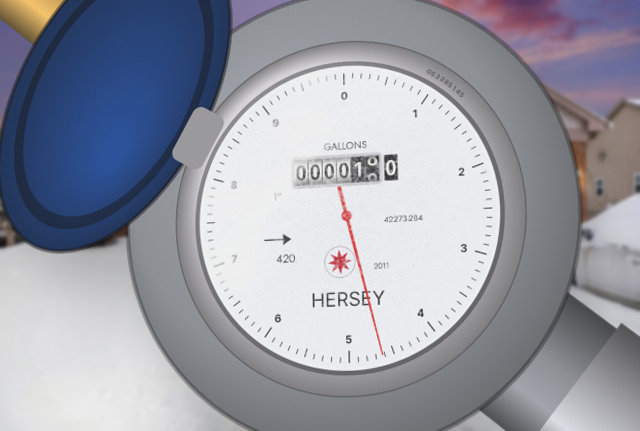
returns 184.6 gal
